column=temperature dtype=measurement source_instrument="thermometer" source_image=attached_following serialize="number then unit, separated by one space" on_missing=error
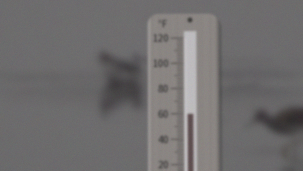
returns 60 °F
